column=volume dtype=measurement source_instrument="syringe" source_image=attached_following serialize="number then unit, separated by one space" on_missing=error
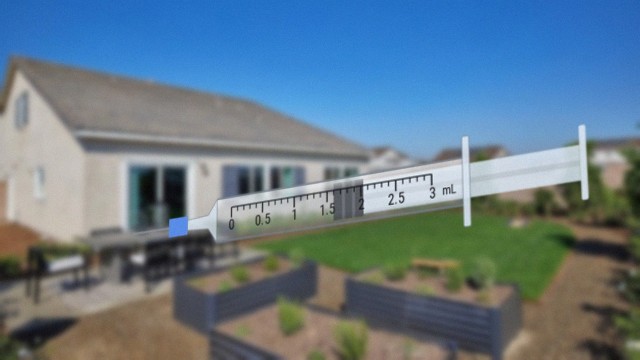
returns 1.6 mL
